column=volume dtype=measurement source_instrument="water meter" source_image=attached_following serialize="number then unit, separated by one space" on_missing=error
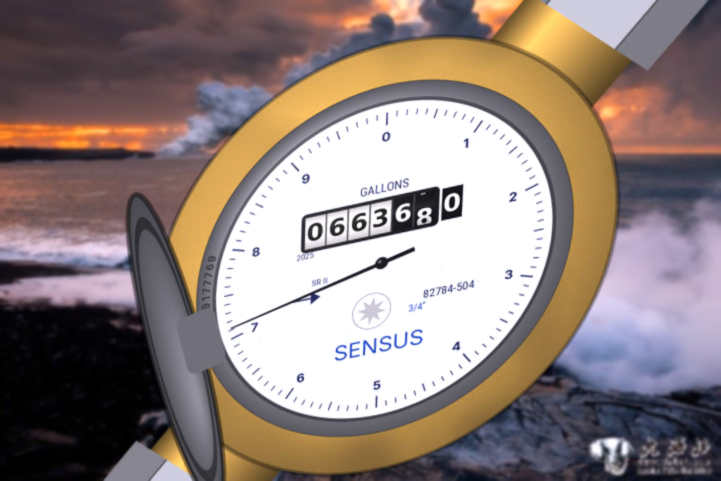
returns 663677.1 gal
